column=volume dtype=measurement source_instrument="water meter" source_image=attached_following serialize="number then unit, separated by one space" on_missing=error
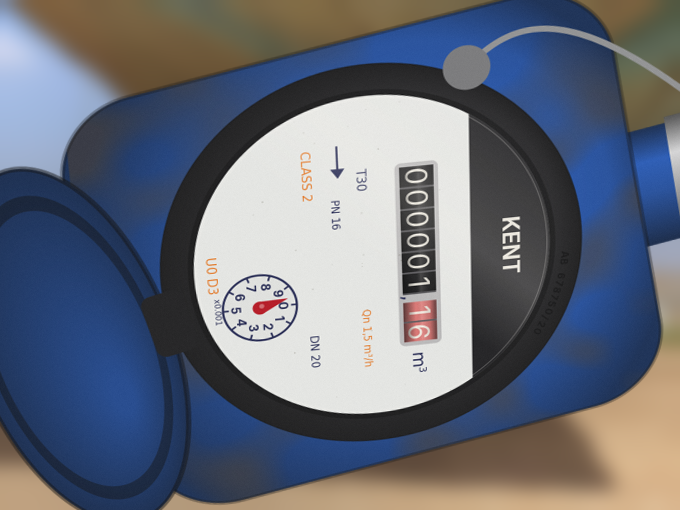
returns 1.159 m³
